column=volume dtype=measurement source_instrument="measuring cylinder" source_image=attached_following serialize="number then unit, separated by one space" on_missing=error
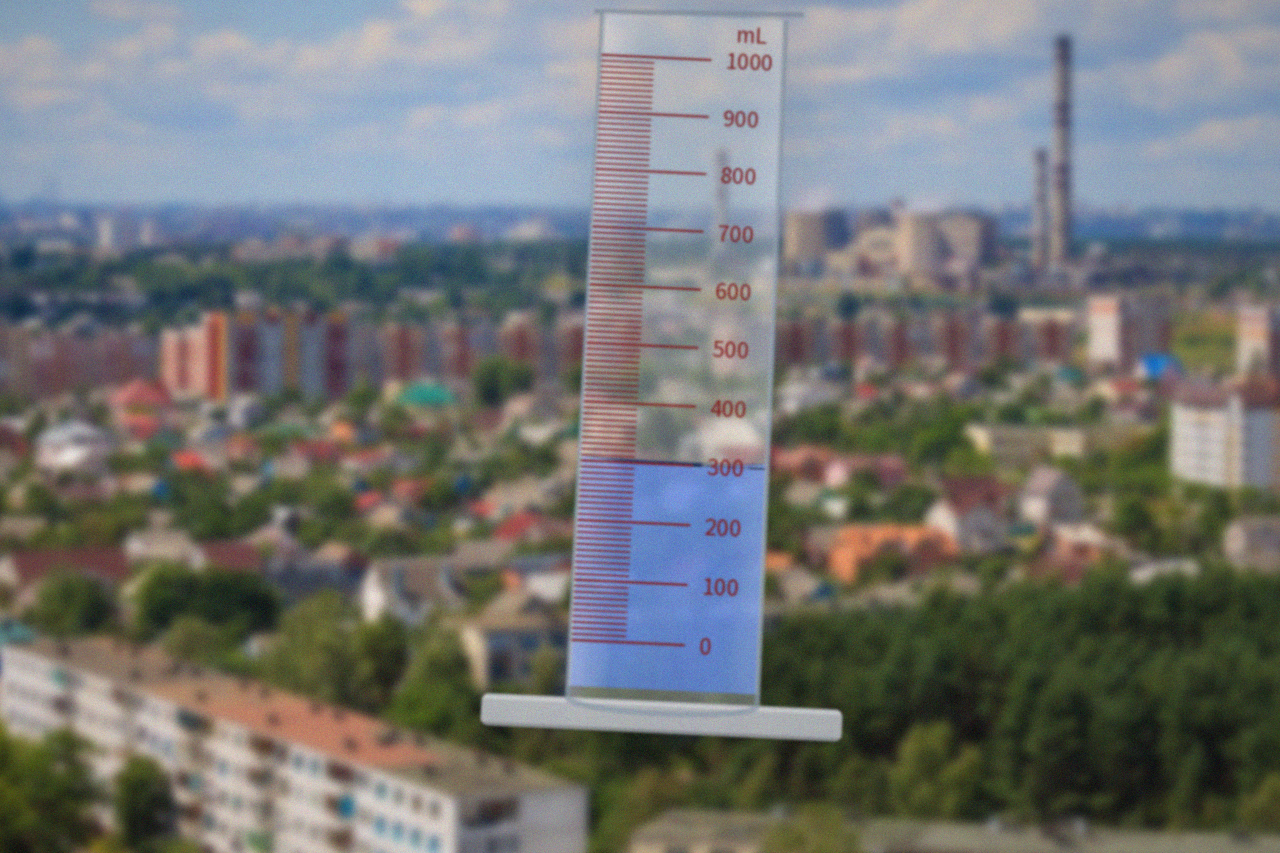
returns 300 mL
